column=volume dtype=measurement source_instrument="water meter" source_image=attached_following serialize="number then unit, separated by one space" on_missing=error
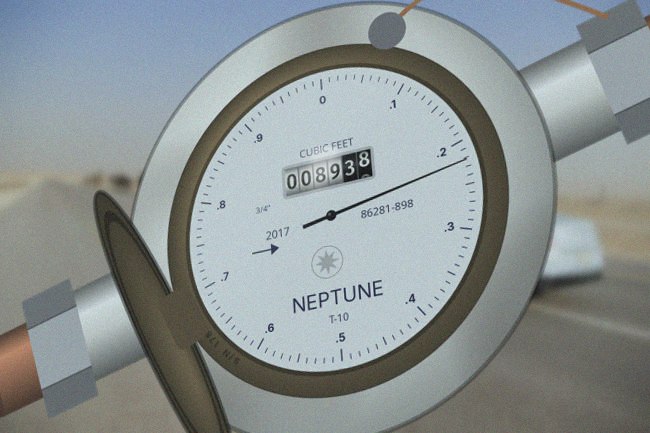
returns 8938.22 ft³
